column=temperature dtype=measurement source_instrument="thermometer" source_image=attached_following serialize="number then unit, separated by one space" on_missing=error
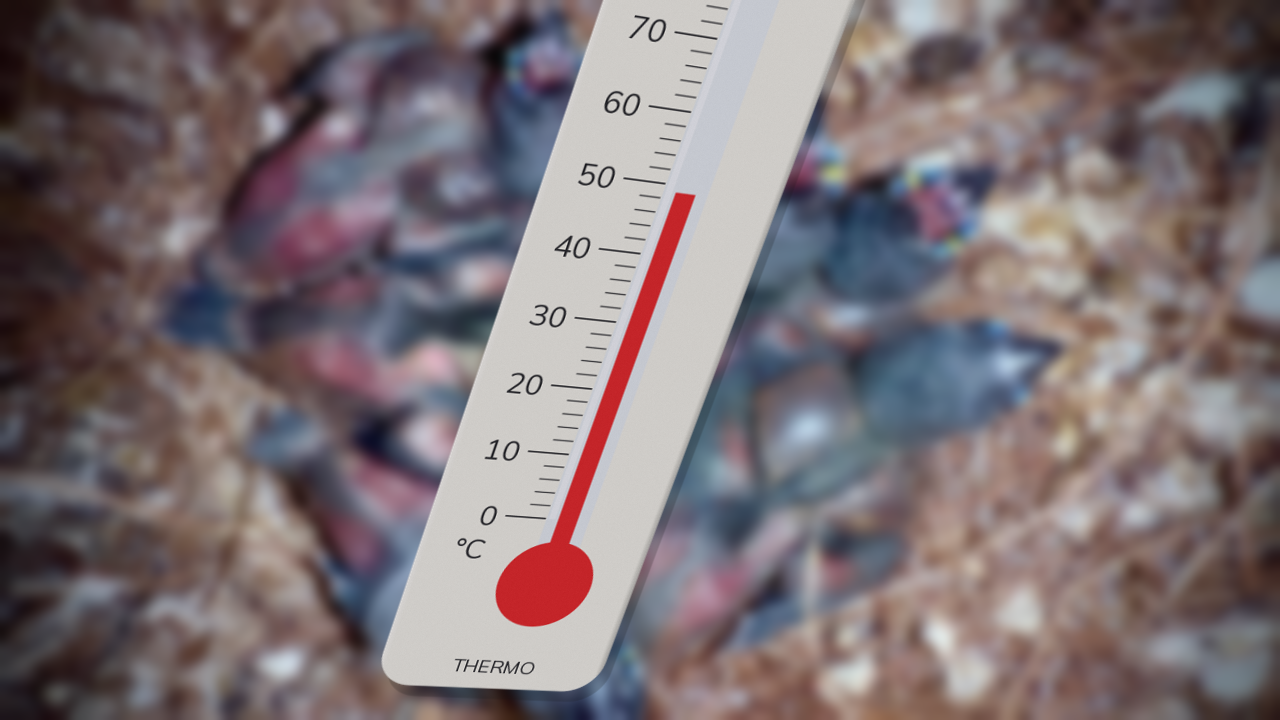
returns 49 °C
